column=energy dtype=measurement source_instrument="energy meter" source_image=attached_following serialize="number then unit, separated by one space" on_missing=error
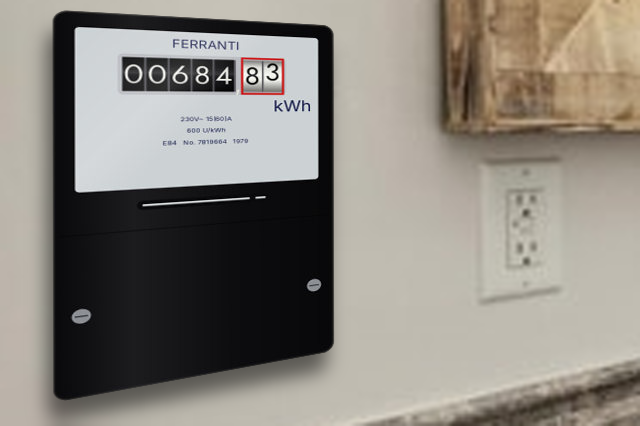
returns 684.83 kWh
